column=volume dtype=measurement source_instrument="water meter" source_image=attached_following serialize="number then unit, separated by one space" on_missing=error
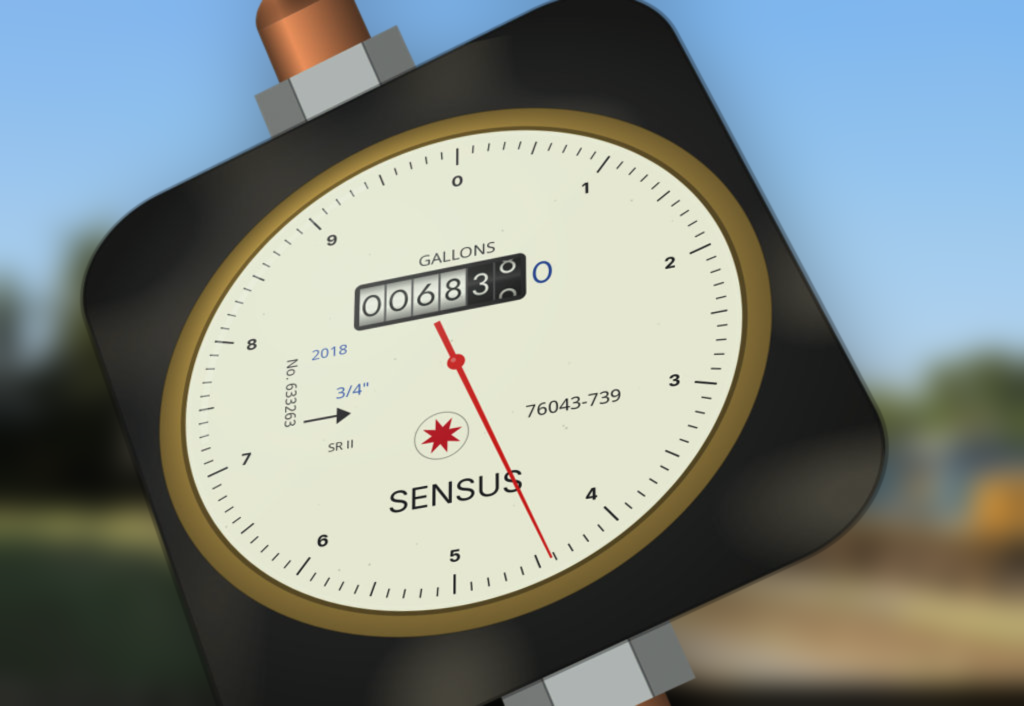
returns 68384.4 gal
